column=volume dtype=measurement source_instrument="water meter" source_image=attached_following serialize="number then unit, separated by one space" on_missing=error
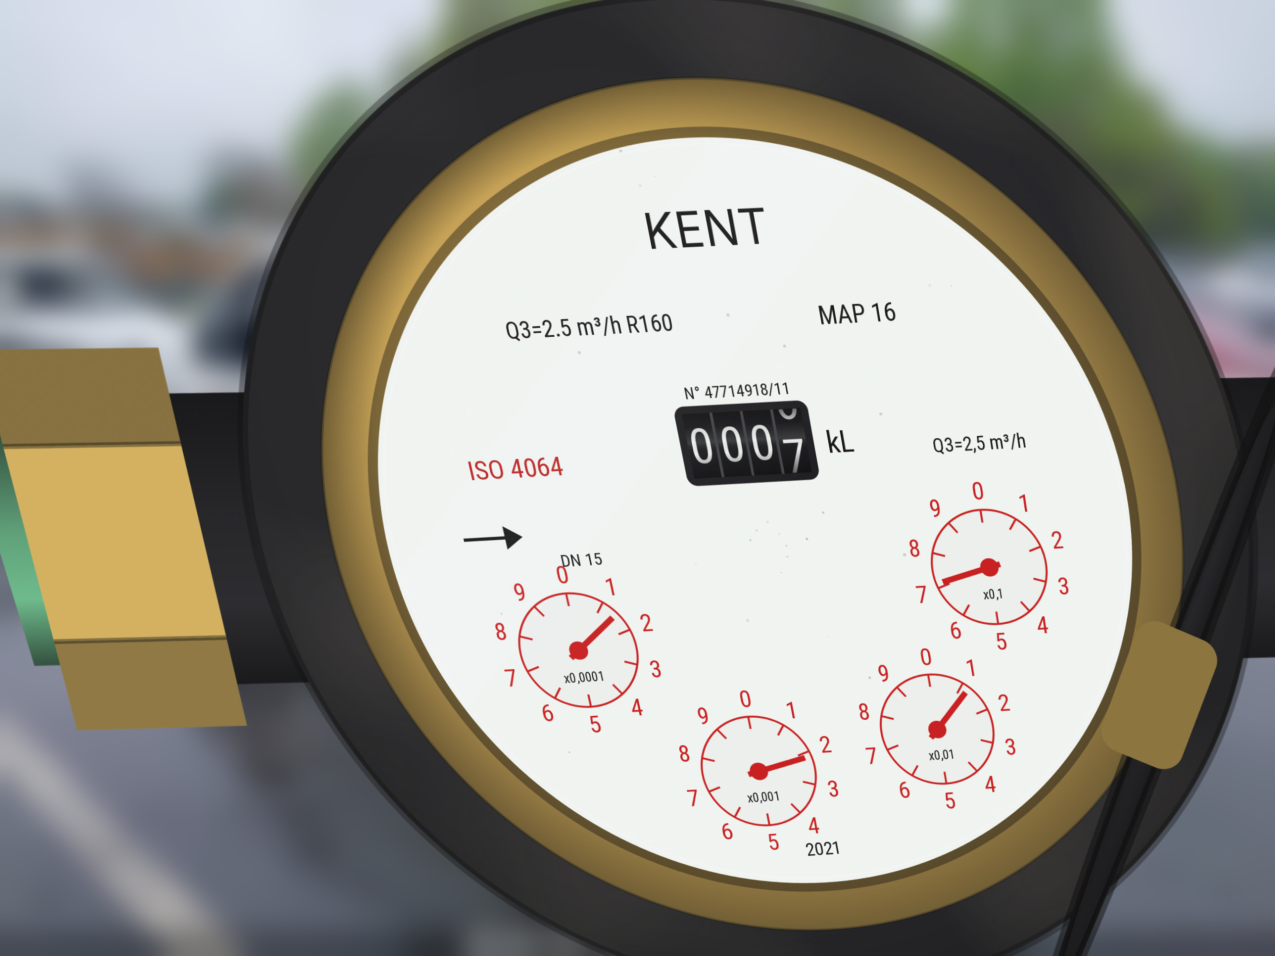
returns 6.7121 kL
